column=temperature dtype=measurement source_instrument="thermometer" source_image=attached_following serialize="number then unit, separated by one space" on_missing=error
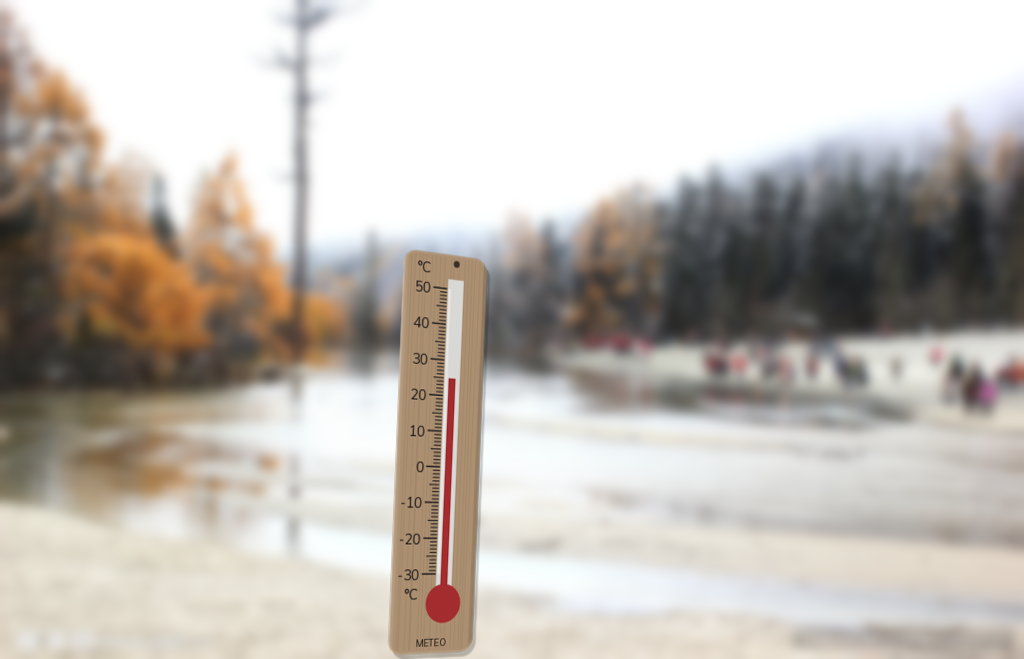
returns 25 °C
